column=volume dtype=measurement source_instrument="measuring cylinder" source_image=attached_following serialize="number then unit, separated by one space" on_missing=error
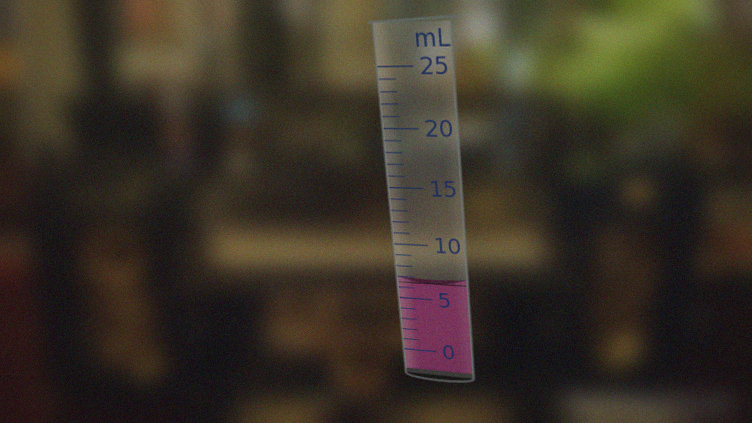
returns 6.5 mL
